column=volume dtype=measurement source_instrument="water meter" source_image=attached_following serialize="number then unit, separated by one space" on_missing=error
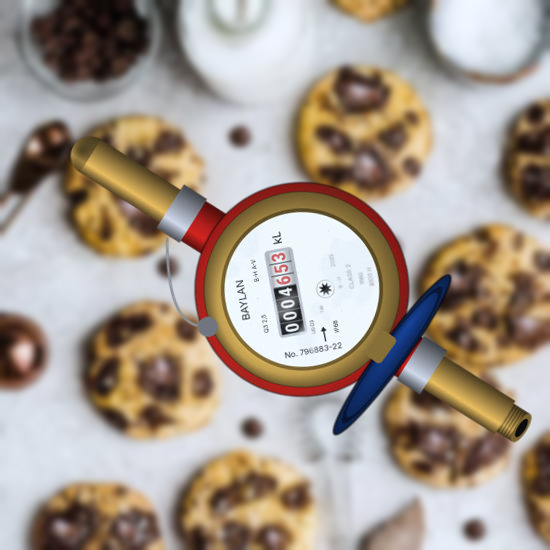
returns 4.653 kL
